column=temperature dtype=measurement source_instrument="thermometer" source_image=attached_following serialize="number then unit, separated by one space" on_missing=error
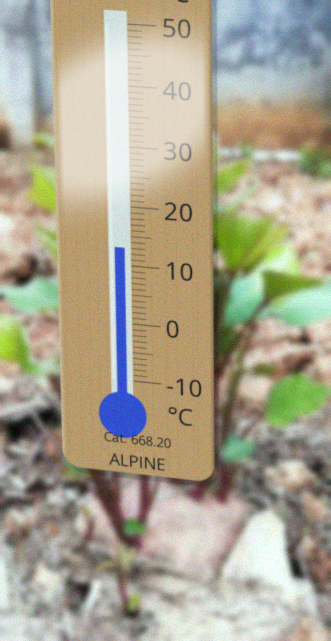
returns 13 °C
